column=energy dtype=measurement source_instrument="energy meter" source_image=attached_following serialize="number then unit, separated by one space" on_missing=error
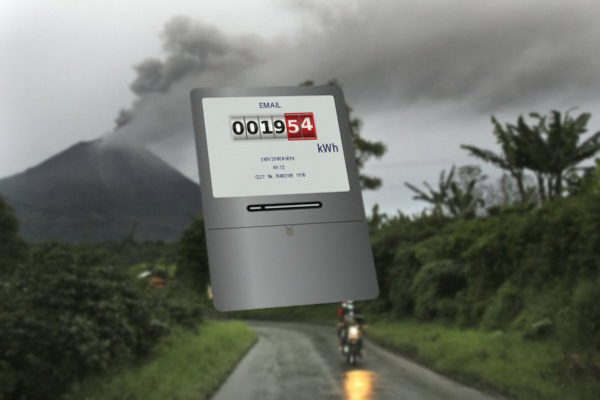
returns 19.54 kWh
